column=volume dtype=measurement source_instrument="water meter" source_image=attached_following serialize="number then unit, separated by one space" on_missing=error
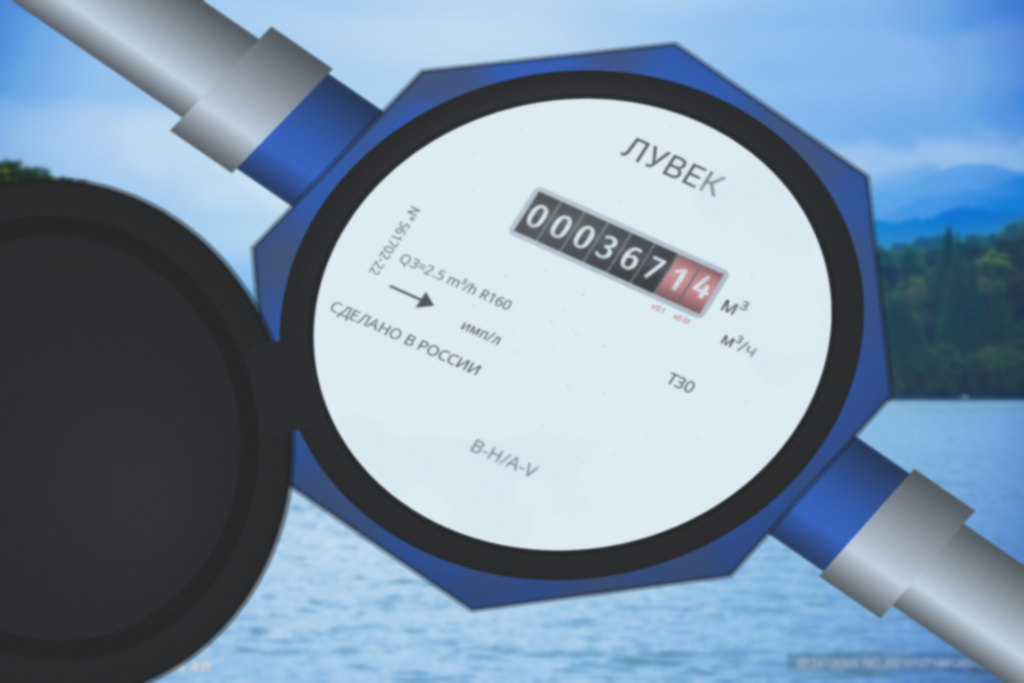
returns 367.14 m³
